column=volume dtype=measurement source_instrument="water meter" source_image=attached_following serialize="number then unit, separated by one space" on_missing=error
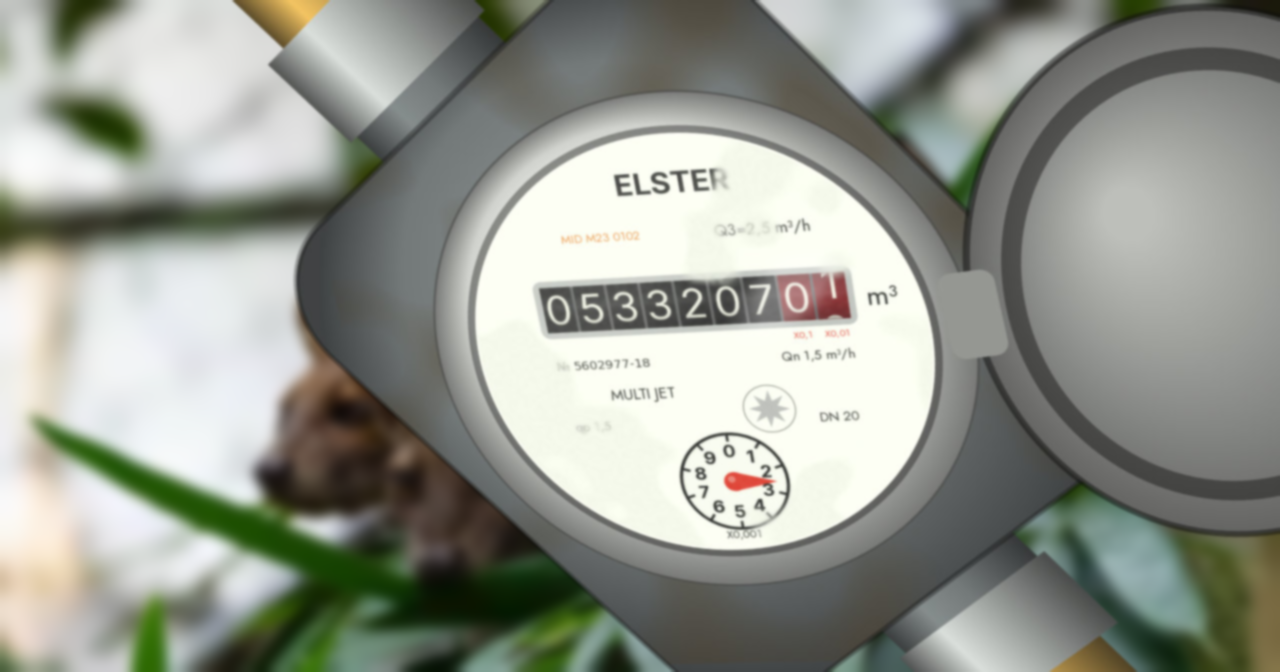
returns 533207.012 m³
